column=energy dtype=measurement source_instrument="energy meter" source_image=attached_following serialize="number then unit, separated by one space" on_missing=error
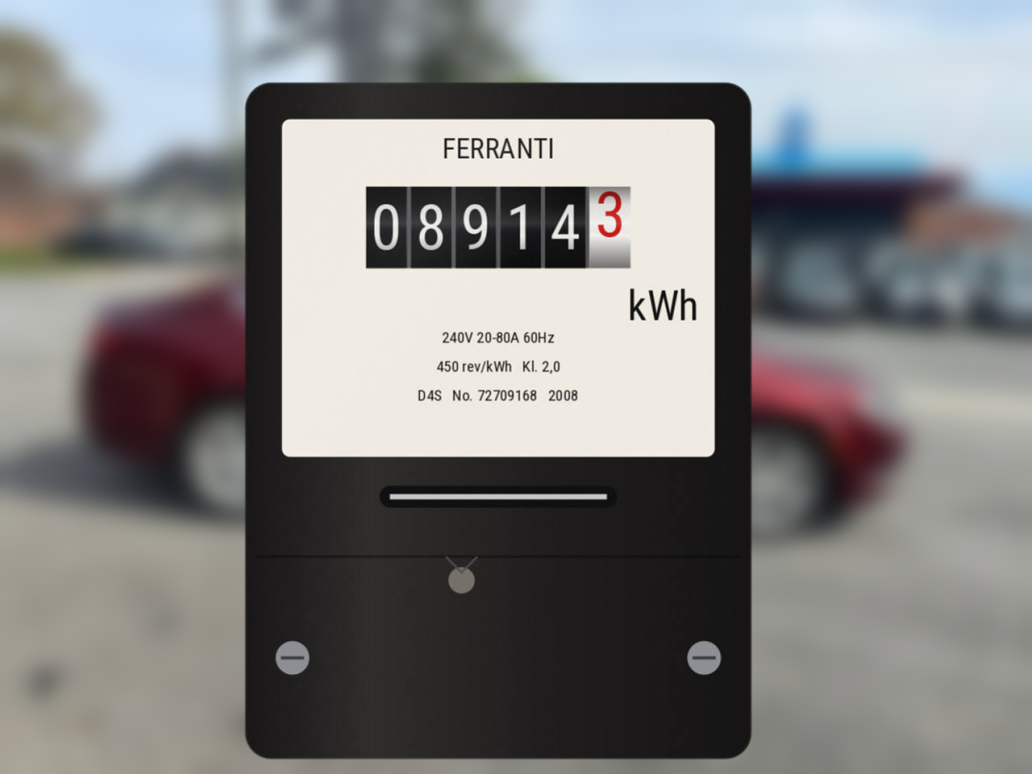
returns 8914.3 kWh
